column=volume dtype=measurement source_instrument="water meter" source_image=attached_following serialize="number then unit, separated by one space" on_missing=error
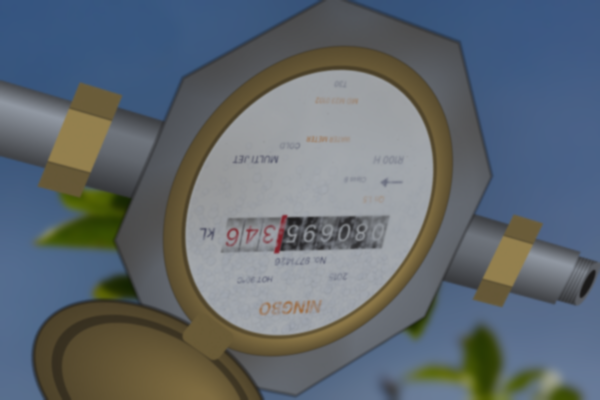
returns 80695.346 kL
